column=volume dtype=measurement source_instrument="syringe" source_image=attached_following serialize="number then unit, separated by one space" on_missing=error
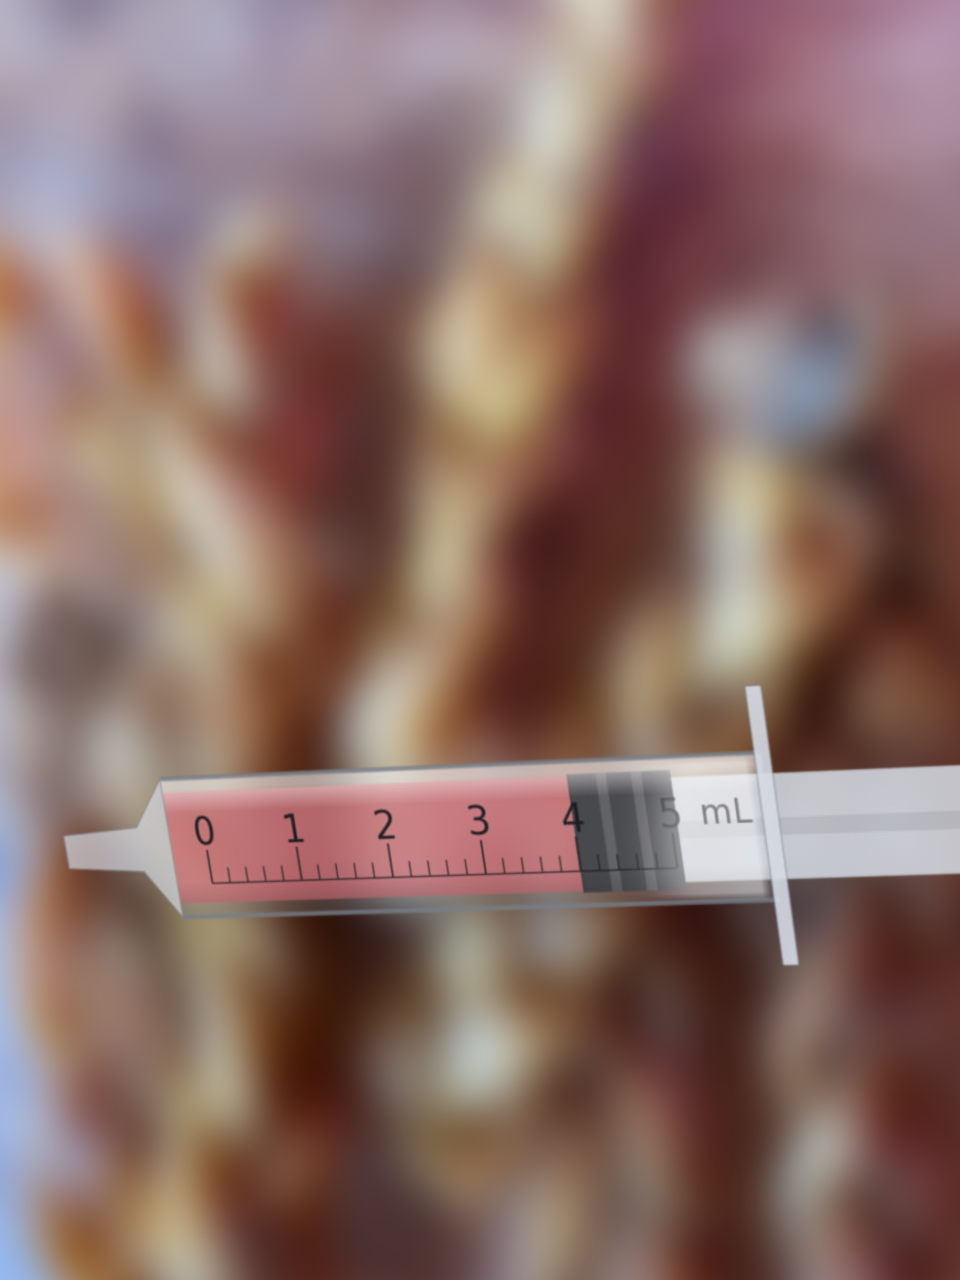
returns 4 mL
